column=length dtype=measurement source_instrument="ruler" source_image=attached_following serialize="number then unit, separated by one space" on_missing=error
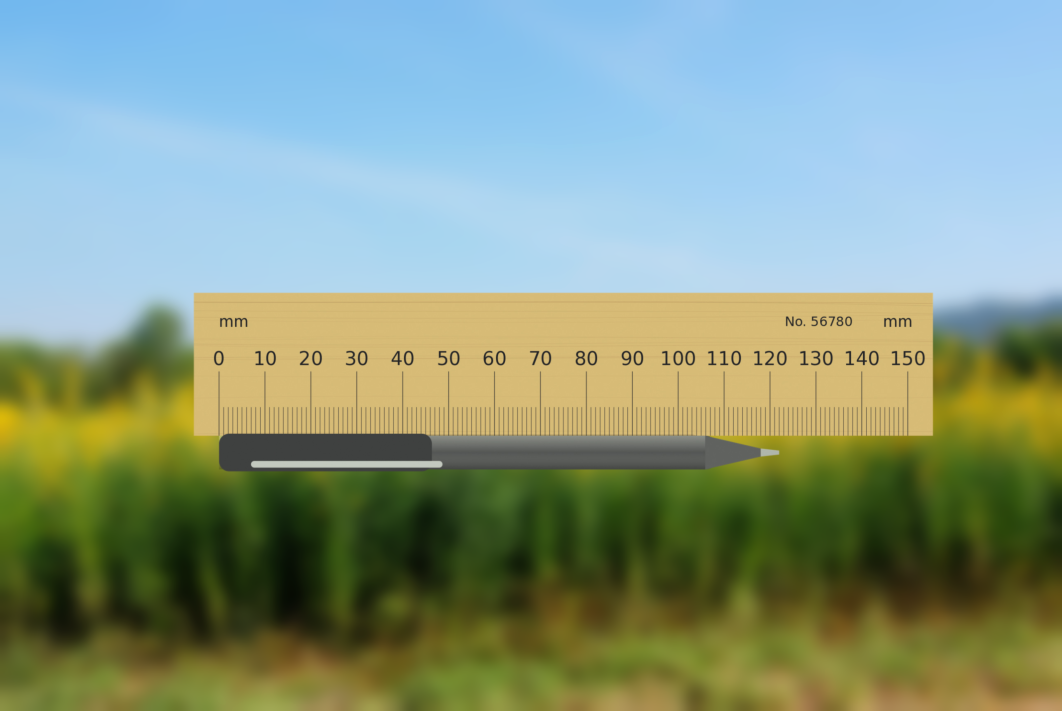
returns 122 mm
